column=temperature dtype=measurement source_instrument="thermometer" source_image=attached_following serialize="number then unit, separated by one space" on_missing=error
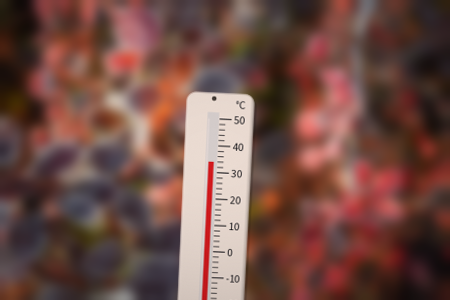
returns 34 °C
